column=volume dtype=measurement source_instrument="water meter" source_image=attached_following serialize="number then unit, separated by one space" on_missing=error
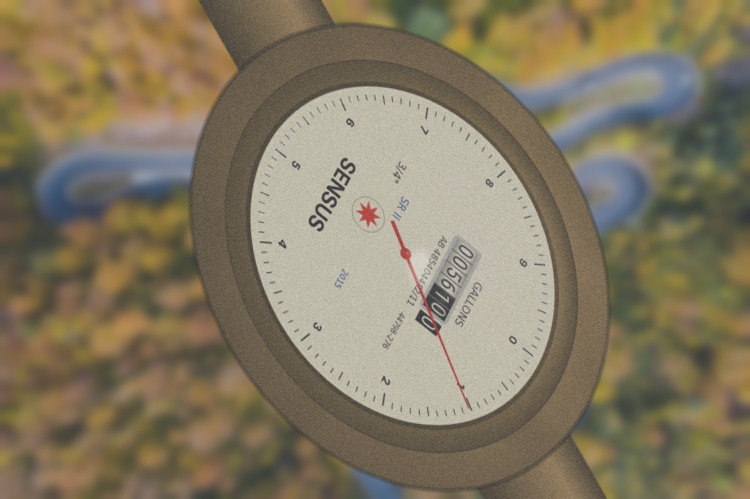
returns 56101.0 gal
